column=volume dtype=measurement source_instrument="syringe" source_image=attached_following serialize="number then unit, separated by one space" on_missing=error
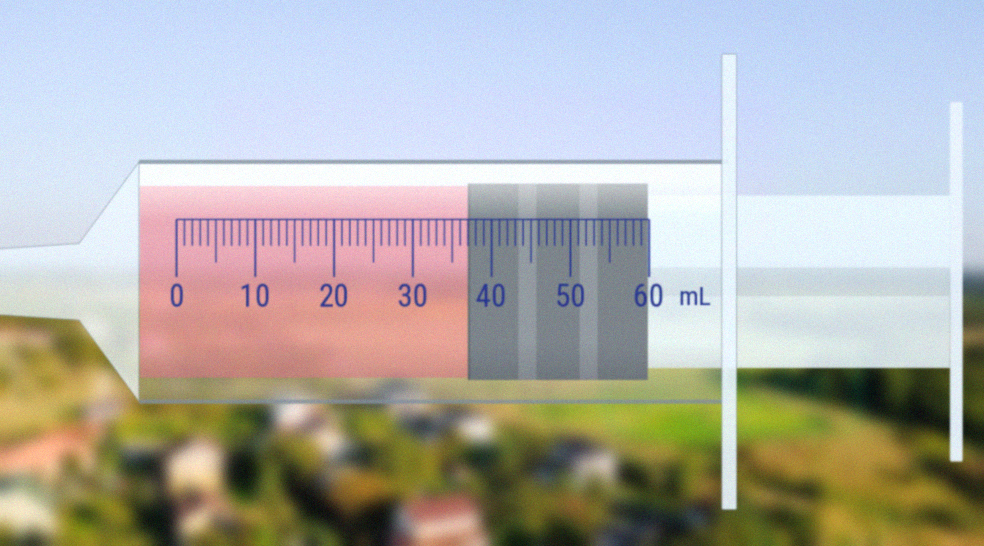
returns 37 mL
